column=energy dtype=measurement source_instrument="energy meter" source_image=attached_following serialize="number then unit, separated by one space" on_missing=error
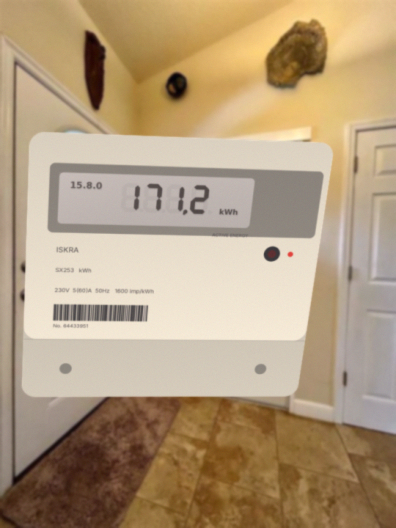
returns 171.2 kWh
